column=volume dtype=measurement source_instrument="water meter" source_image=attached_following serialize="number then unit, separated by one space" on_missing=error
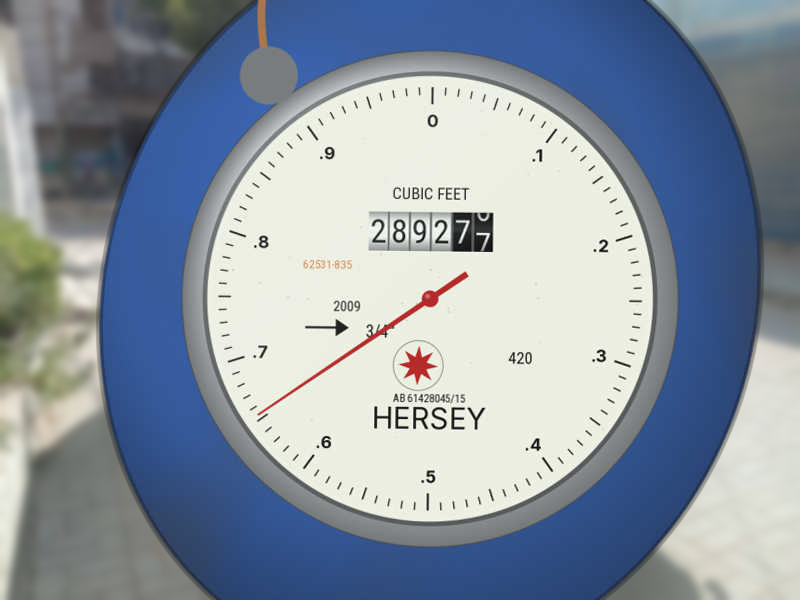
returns 289276.65 ft³
